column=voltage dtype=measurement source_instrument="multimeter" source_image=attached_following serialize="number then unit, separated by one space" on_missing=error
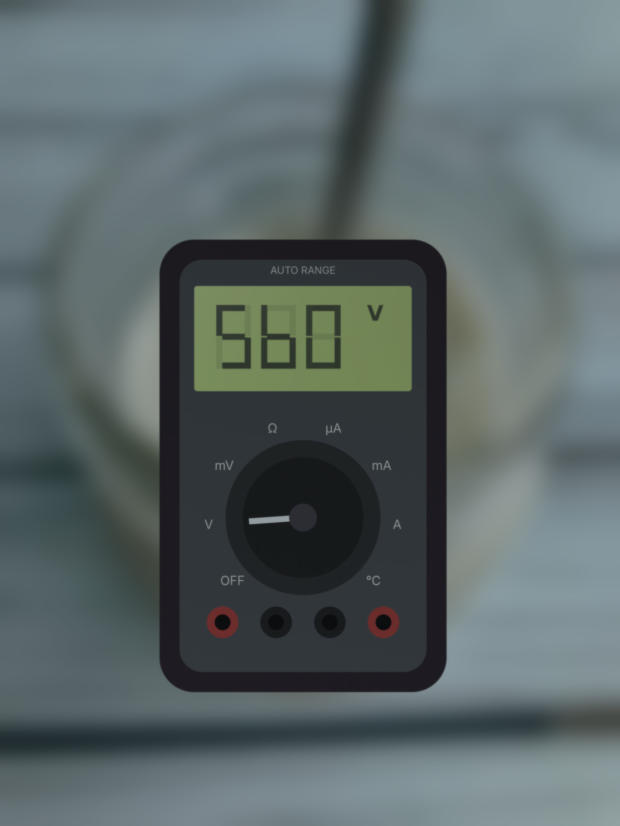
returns 560 V
